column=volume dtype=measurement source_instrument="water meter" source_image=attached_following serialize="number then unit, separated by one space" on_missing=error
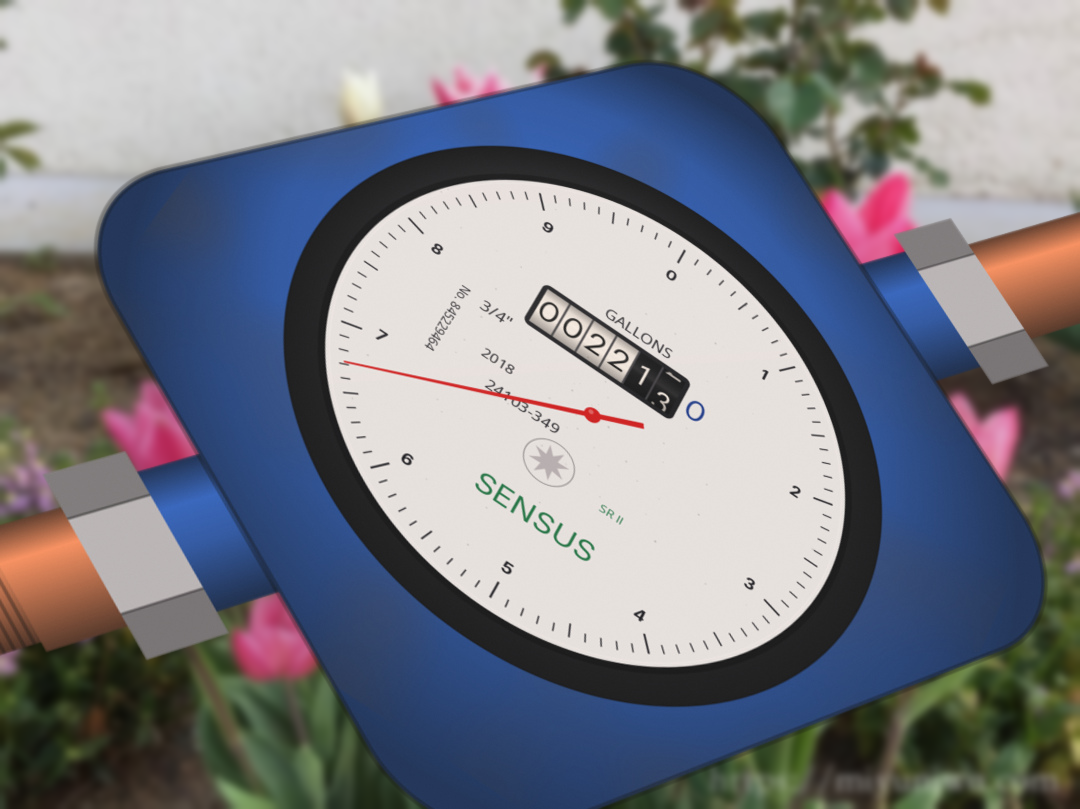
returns 22126.7 gal
